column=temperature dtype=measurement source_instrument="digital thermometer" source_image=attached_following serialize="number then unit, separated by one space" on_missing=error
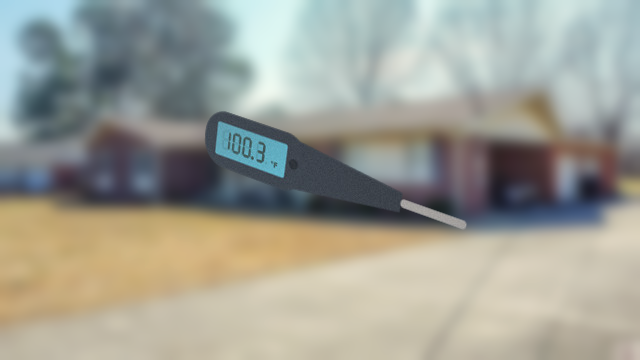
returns 100.3 °F
